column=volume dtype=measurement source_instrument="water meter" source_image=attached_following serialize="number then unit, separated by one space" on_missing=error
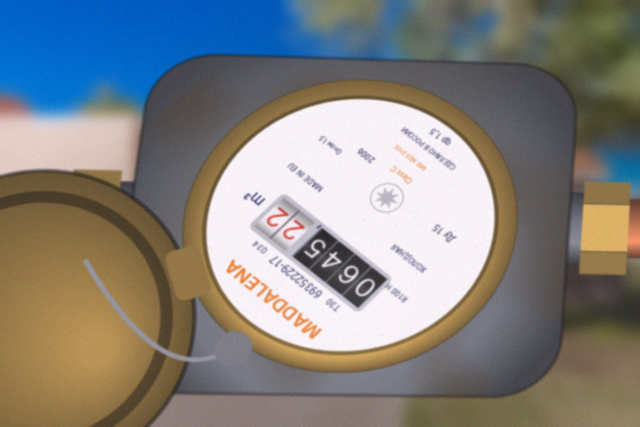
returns 645.22 m³
